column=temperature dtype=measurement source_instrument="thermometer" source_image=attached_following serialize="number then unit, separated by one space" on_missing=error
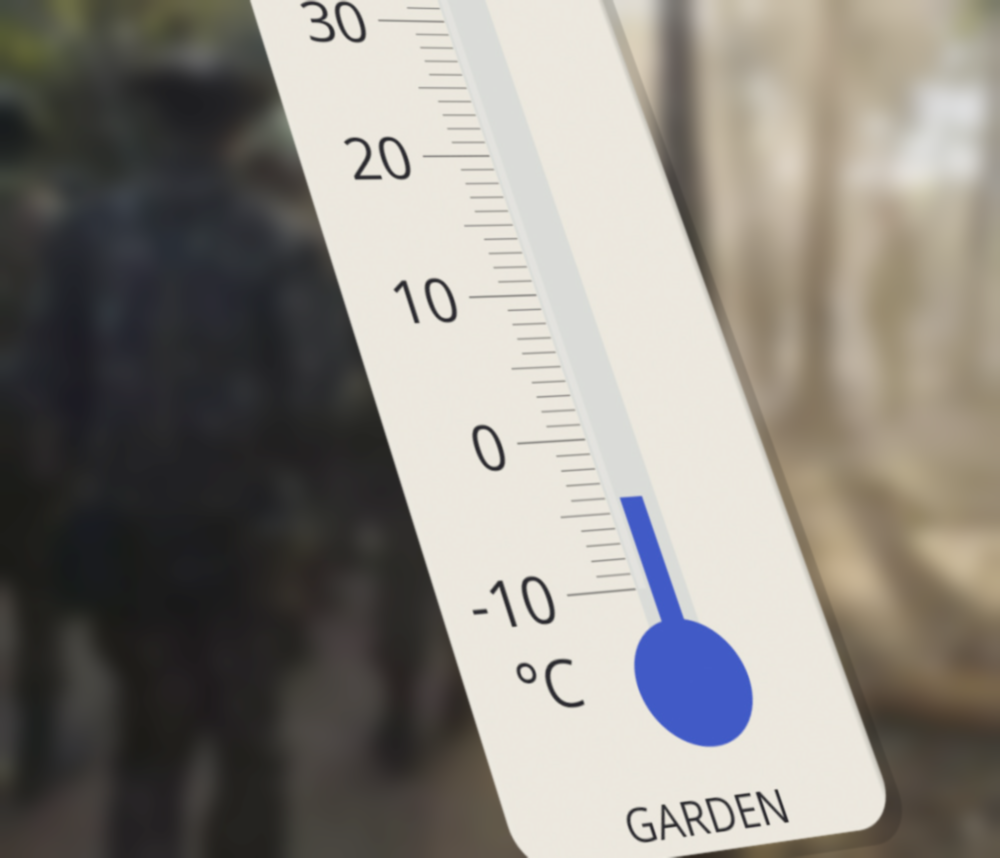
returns -4 °C
